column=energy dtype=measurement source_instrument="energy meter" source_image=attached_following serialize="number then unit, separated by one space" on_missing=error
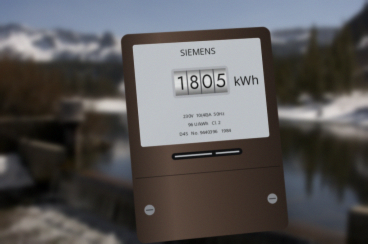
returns 1805 kWh
